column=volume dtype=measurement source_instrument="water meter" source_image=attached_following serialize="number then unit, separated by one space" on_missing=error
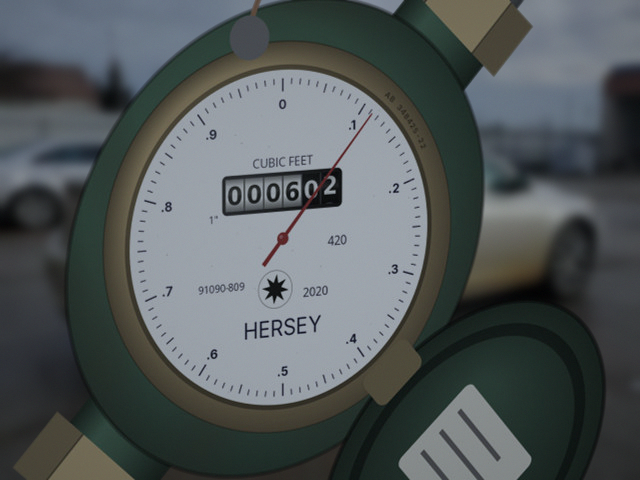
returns 602.11 ft³
